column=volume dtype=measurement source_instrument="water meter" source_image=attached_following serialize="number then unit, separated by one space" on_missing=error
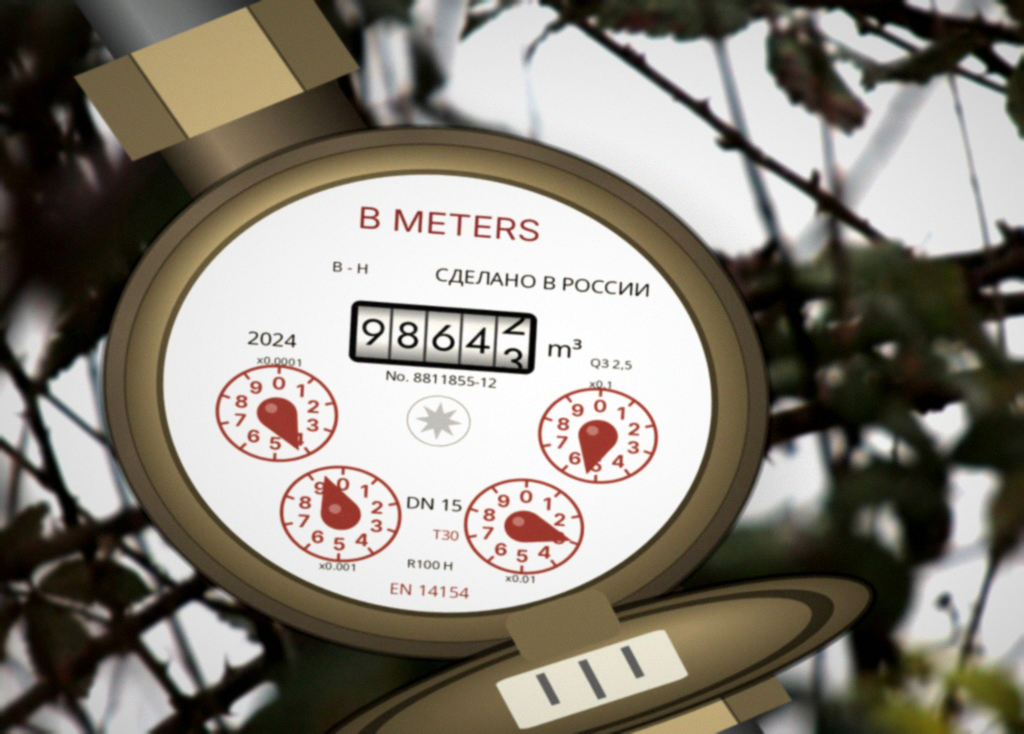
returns 98642.5294 m³
